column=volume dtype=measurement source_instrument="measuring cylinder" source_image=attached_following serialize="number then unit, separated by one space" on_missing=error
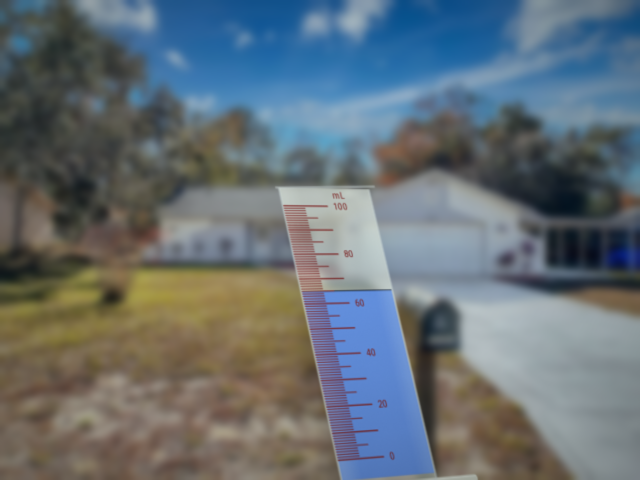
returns 65 mL
